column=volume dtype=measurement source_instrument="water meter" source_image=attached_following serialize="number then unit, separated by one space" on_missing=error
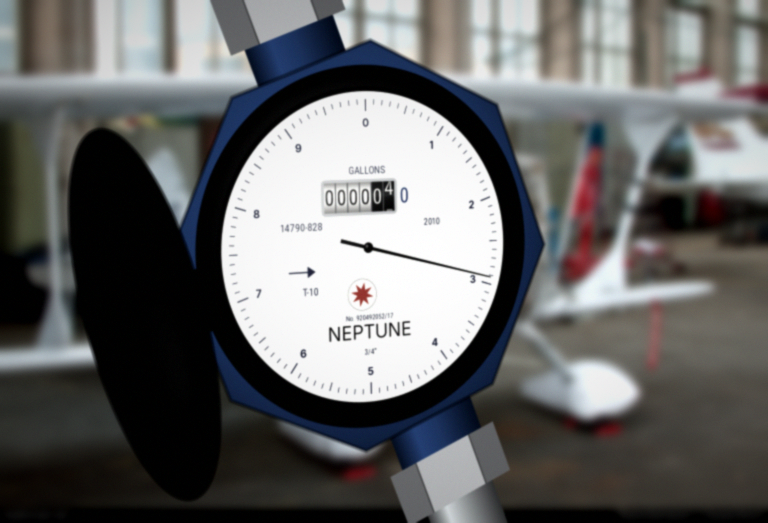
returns 42.9 gal
